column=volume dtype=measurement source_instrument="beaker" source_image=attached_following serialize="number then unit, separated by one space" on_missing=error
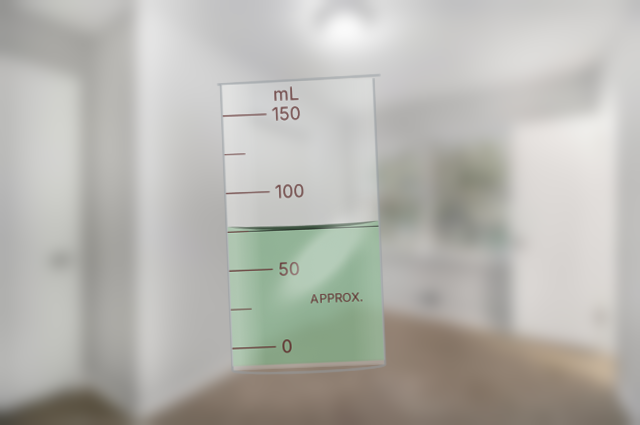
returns 75 mL
